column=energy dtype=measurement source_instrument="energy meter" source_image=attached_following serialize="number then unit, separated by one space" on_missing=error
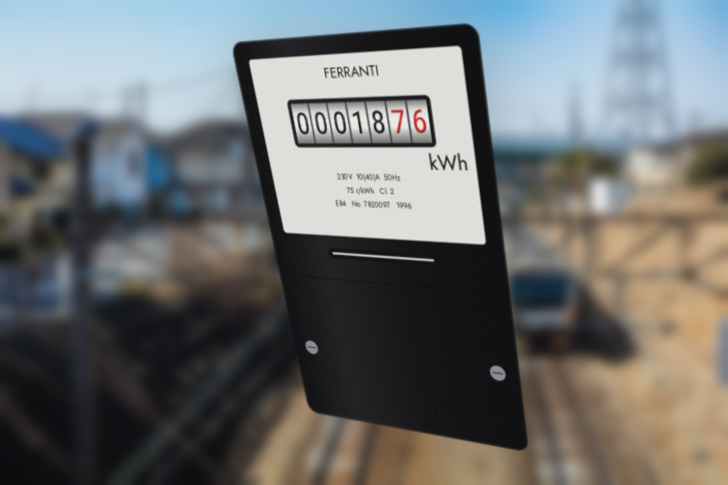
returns 18.76 kWh
